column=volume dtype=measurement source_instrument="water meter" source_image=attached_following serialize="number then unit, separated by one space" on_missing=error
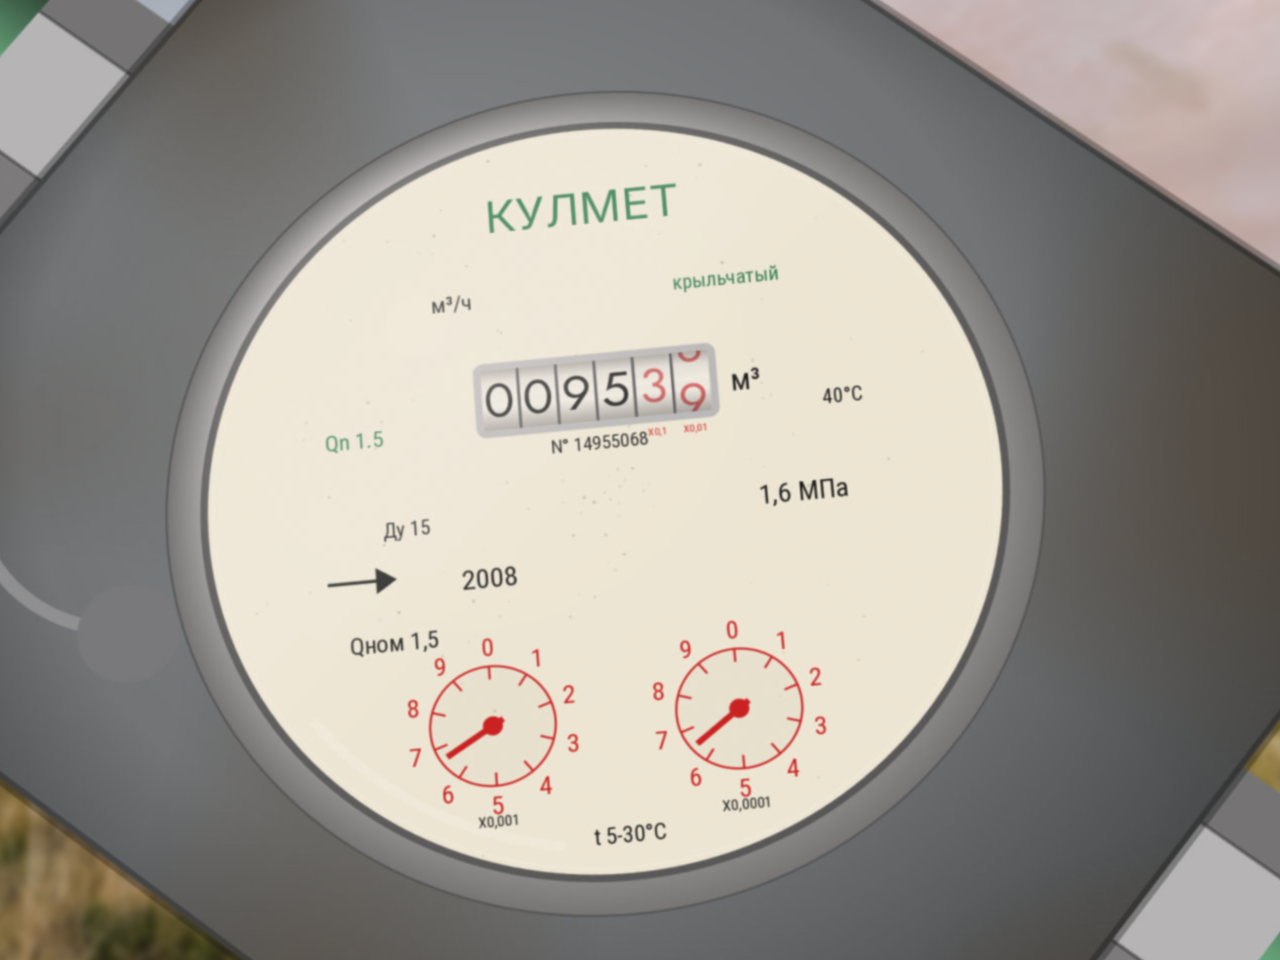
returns 95.3866 m³
